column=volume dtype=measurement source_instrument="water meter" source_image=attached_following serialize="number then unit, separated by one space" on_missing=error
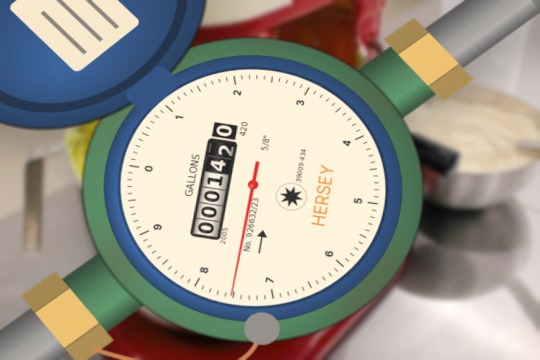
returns 1417.5 gal
